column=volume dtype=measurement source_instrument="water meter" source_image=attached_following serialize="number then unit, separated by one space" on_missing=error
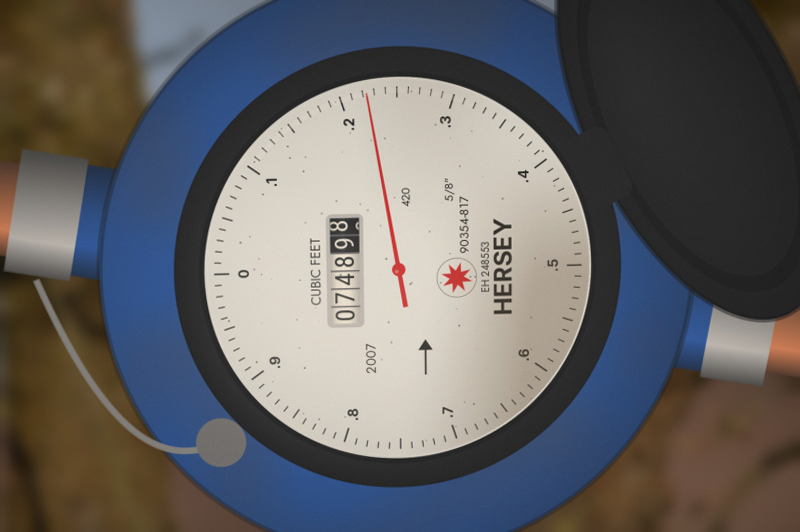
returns 74898.22 ft³
